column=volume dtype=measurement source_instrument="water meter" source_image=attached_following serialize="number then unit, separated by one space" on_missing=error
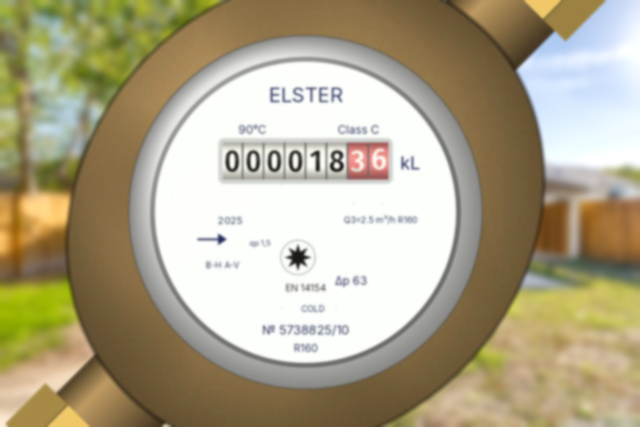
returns 18.36 kL
